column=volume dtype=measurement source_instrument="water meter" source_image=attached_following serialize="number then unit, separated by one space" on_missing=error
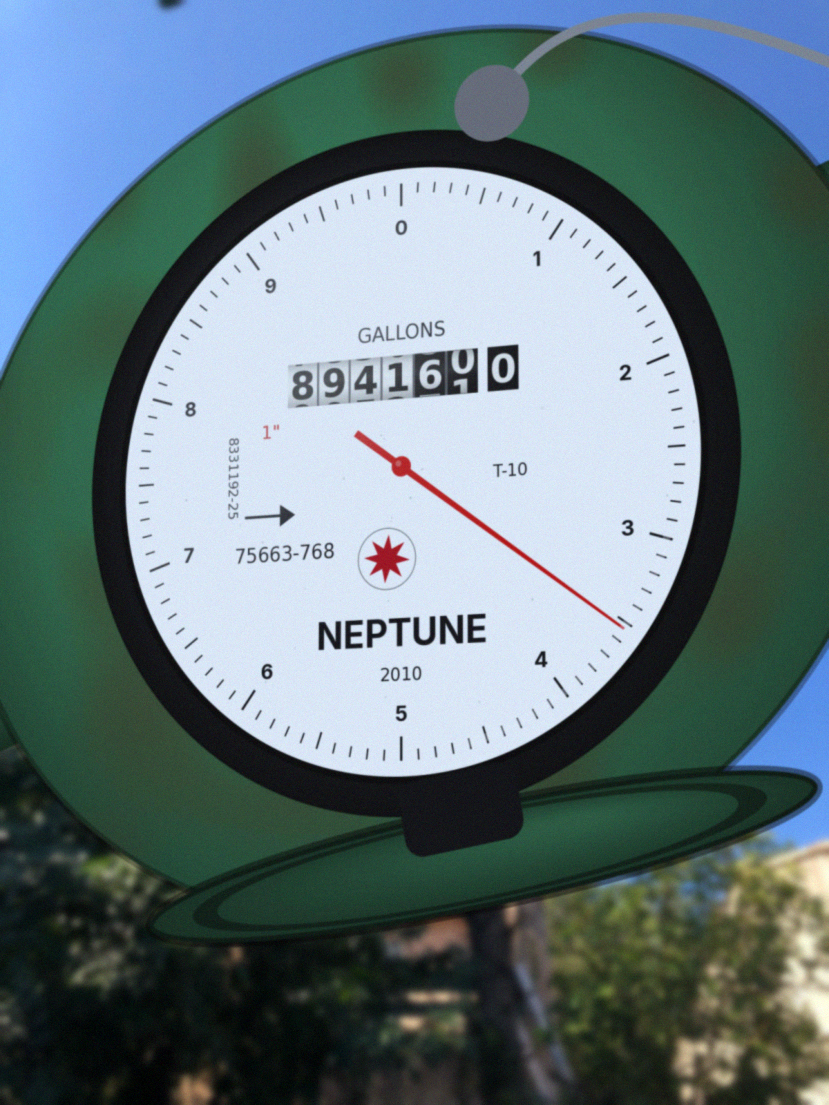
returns 8941603.5 gal
